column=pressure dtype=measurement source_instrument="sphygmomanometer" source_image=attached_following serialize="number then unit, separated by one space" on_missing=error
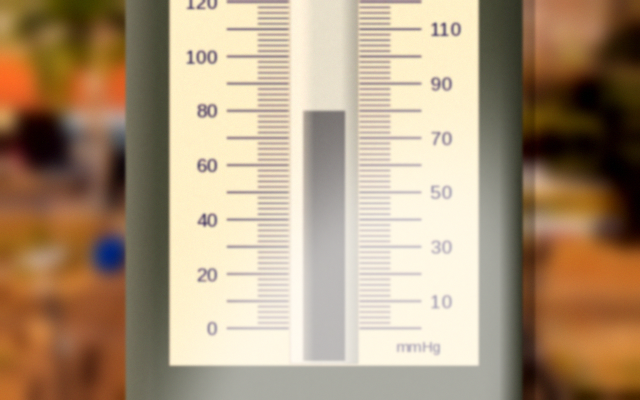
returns 80 mmHg
